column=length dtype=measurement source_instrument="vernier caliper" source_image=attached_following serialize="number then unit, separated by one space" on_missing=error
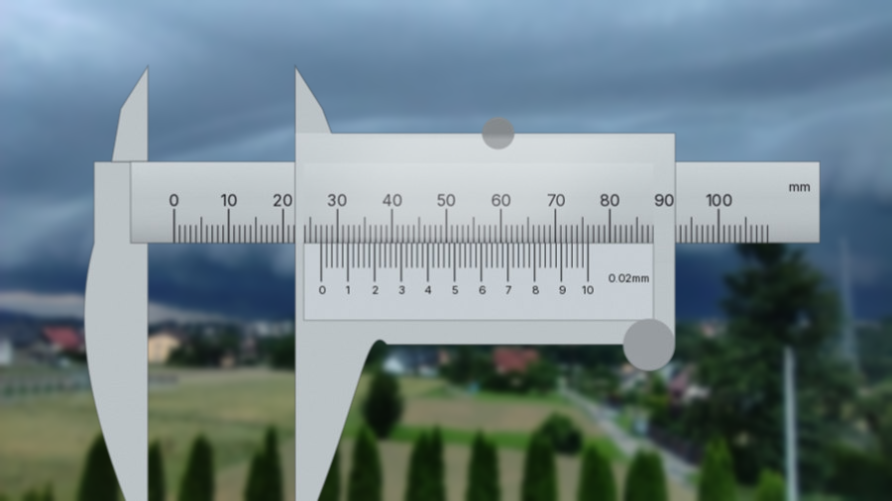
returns 27.0 mm
